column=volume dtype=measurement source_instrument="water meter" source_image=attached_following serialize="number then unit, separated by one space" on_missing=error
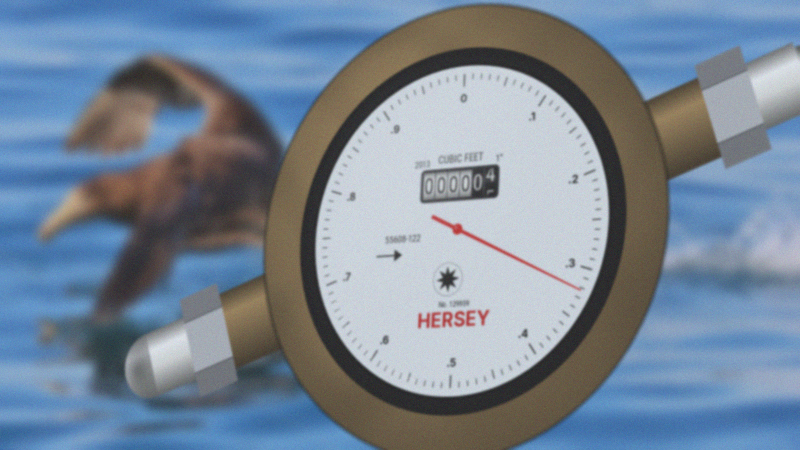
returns 4.32 ft³
